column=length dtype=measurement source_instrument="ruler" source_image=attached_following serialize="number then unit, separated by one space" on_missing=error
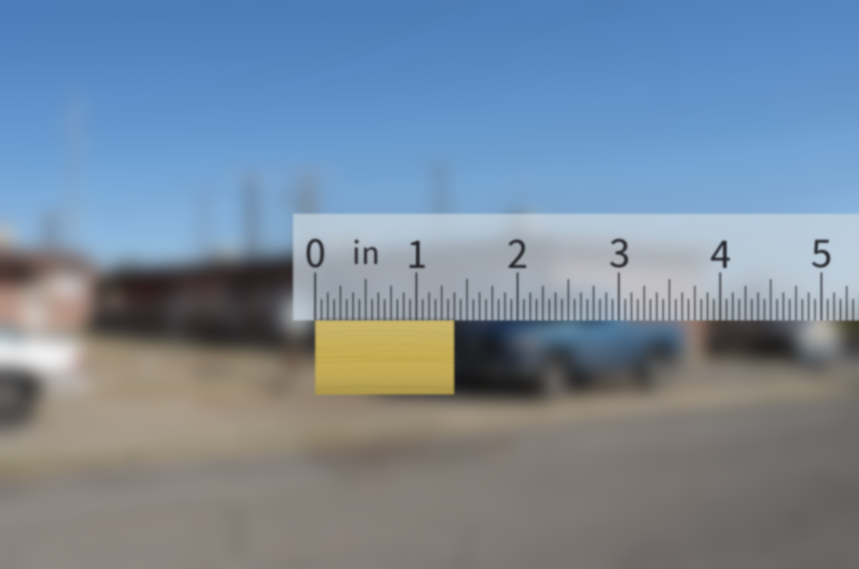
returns 1.375 in
